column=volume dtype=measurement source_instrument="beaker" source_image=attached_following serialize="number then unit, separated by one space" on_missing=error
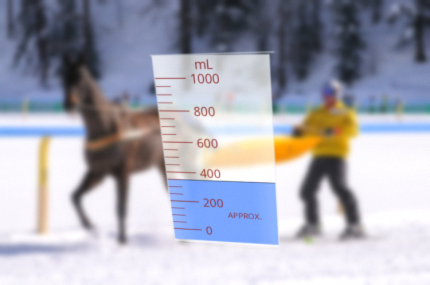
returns 350 mL
